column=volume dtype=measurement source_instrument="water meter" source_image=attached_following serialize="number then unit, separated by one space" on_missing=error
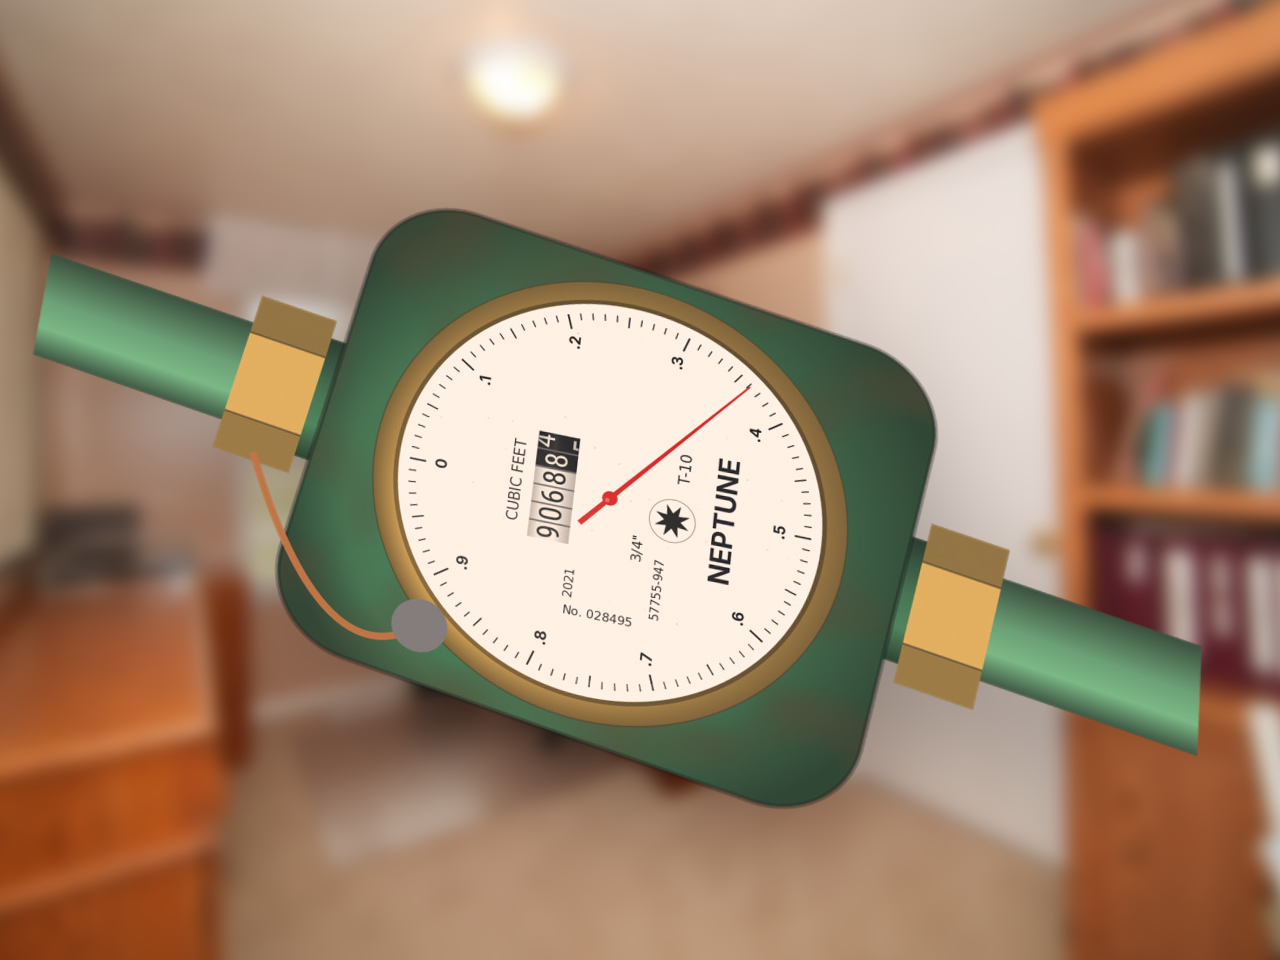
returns 906884.36 ft³
